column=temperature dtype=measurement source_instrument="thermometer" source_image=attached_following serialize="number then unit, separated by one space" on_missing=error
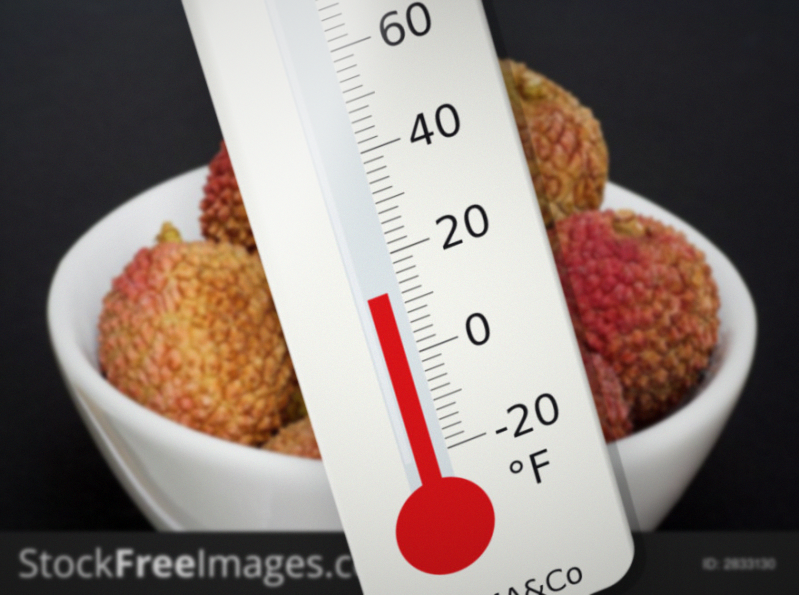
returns 13 °F
